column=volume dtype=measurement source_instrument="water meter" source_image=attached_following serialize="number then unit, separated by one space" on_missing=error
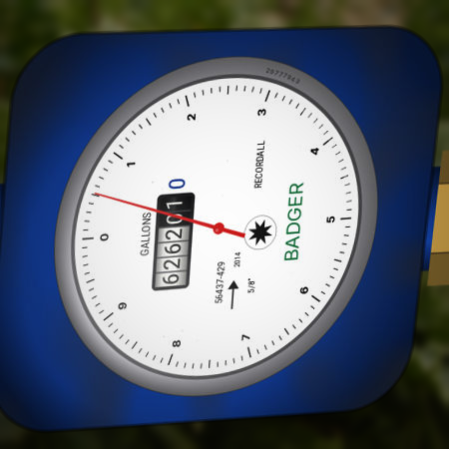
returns 6262010.5 gal
